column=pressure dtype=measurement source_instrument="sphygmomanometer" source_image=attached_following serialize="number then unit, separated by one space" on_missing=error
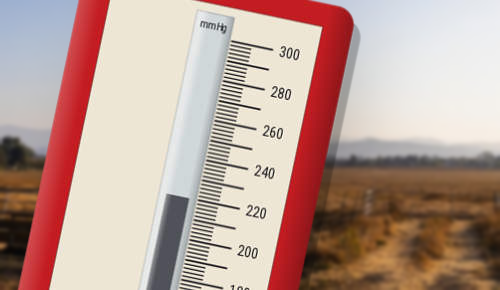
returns 220 mmHg
